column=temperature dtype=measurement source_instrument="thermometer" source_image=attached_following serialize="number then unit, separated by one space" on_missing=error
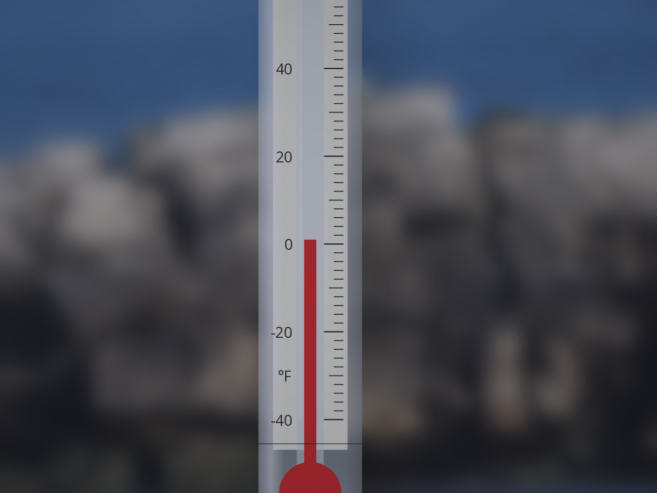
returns 1 °F
